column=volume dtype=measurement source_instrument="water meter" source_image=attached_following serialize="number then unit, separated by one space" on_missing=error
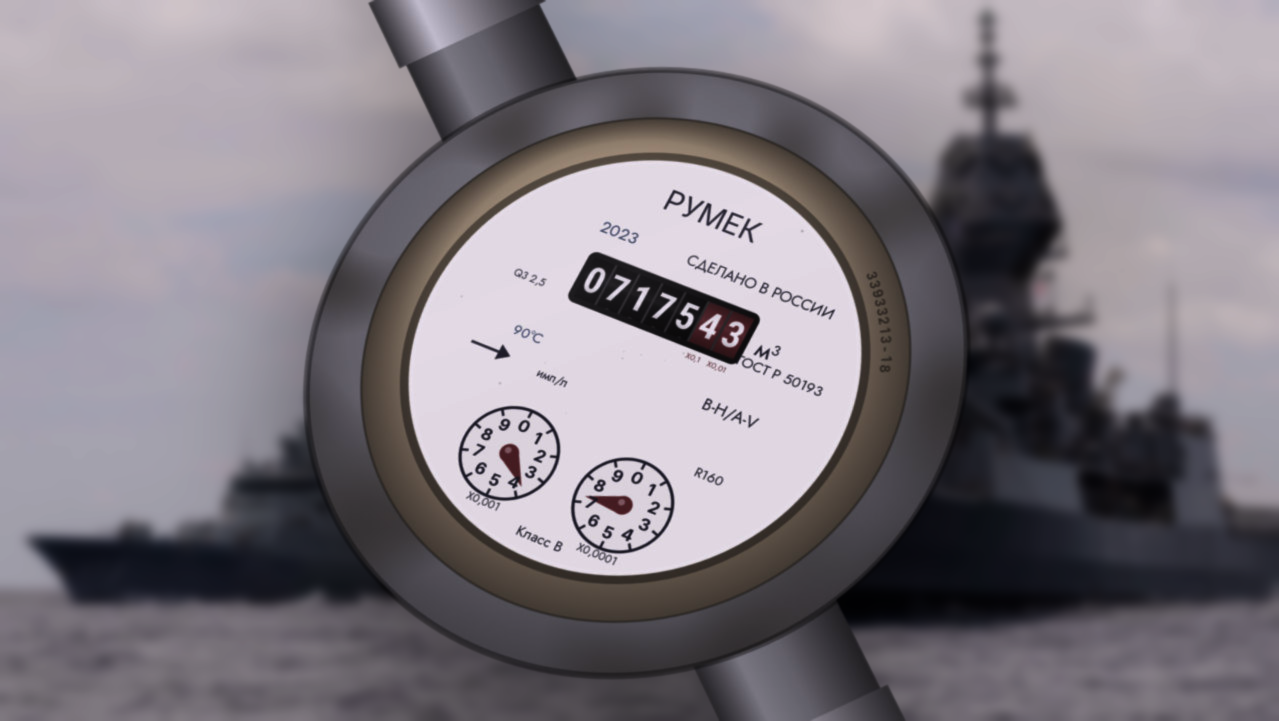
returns 7175.4337 m³
